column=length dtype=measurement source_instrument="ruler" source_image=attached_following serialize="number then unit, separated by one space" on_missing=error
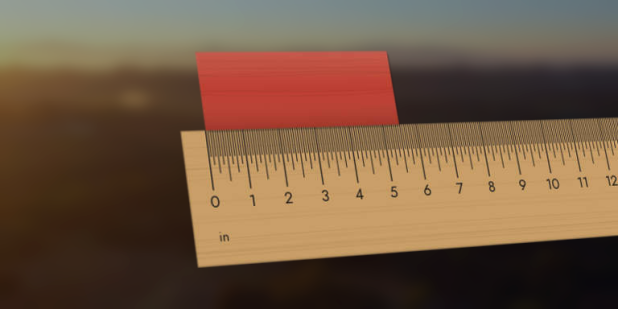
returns 5.5 in
